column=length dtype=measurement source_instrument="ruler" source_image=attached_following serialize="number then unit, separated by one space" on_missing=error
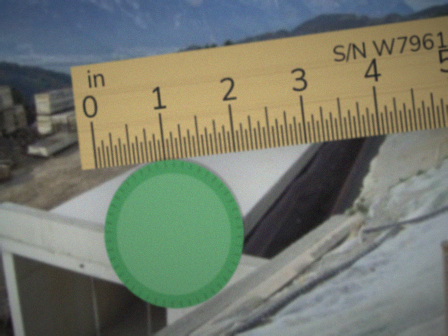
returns 2 in
